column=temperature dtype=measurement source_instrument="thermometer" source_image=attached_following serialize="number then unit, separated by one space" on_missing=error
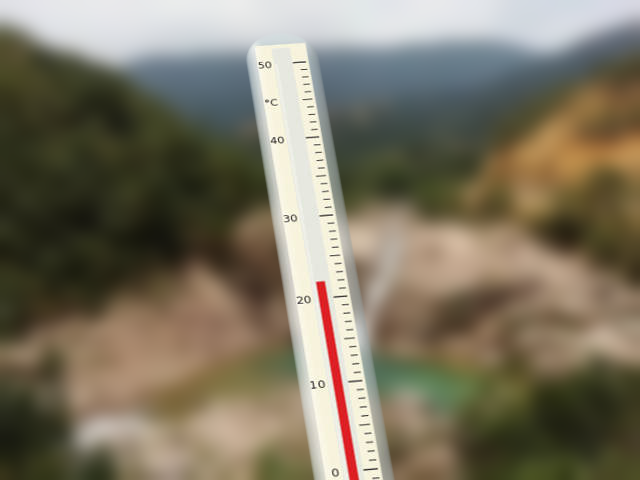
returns 22 °C
